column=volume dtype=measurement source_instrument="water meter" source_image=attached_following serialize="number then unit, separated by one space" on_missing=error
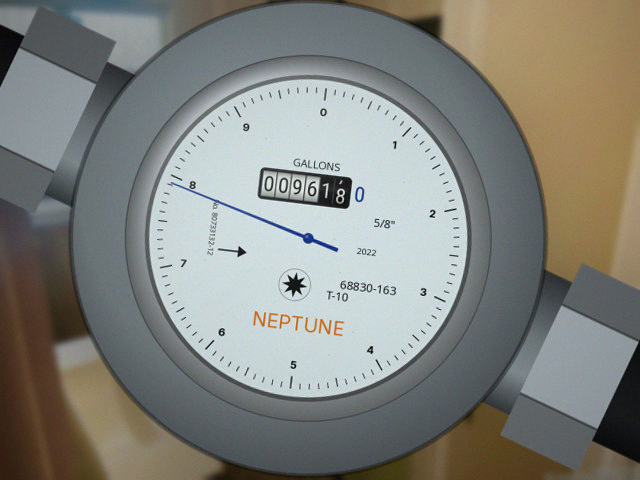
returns 96177.9 gal
